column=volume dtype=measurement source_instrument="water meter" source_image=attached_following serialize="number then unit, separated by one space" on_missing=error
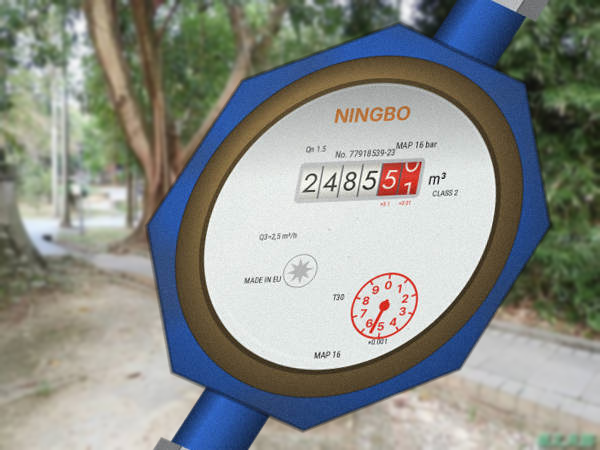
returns 2485.505 m³
